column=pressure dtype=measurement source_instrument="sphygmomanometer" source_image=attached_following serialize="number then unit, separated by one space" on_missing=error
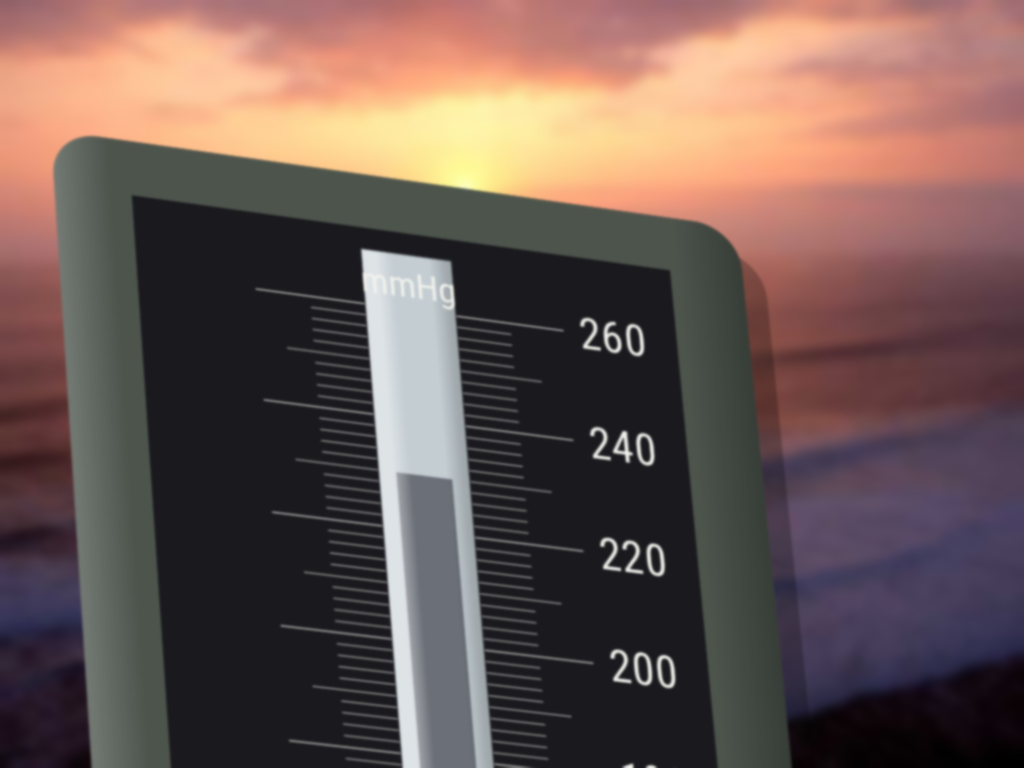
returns 230 mmHg
